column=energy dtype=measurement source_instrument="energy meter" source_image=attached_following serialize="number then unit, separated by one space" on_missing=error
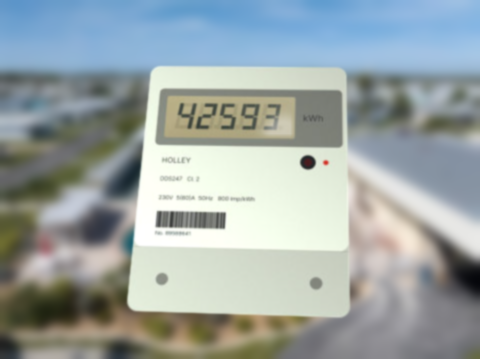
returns 42593 kWh
